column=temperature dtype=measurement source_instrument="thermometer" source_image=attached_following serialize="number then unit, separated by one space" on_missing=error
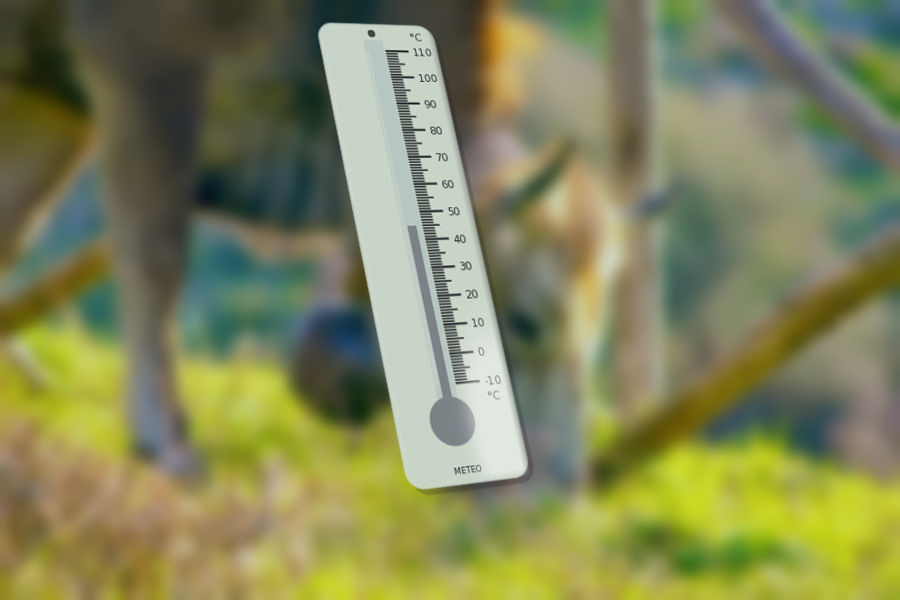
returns 45 °C
